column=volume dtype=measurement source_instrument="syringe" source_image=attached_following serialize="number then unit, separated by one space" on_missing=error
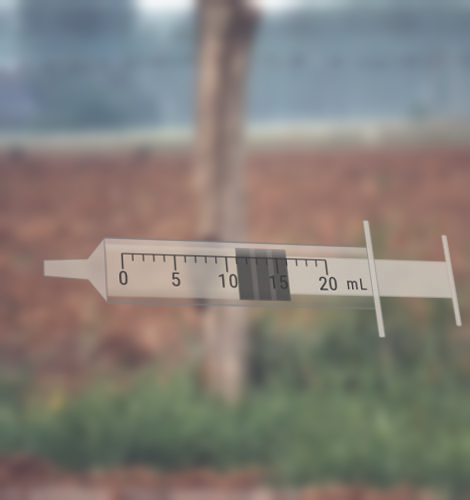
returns 11 mL
